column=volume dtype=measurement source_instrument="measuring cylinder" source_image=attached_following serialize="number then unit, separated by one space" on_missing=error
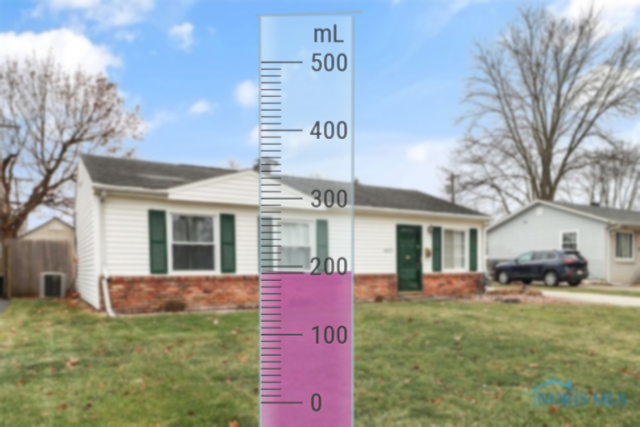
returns 190 mL
